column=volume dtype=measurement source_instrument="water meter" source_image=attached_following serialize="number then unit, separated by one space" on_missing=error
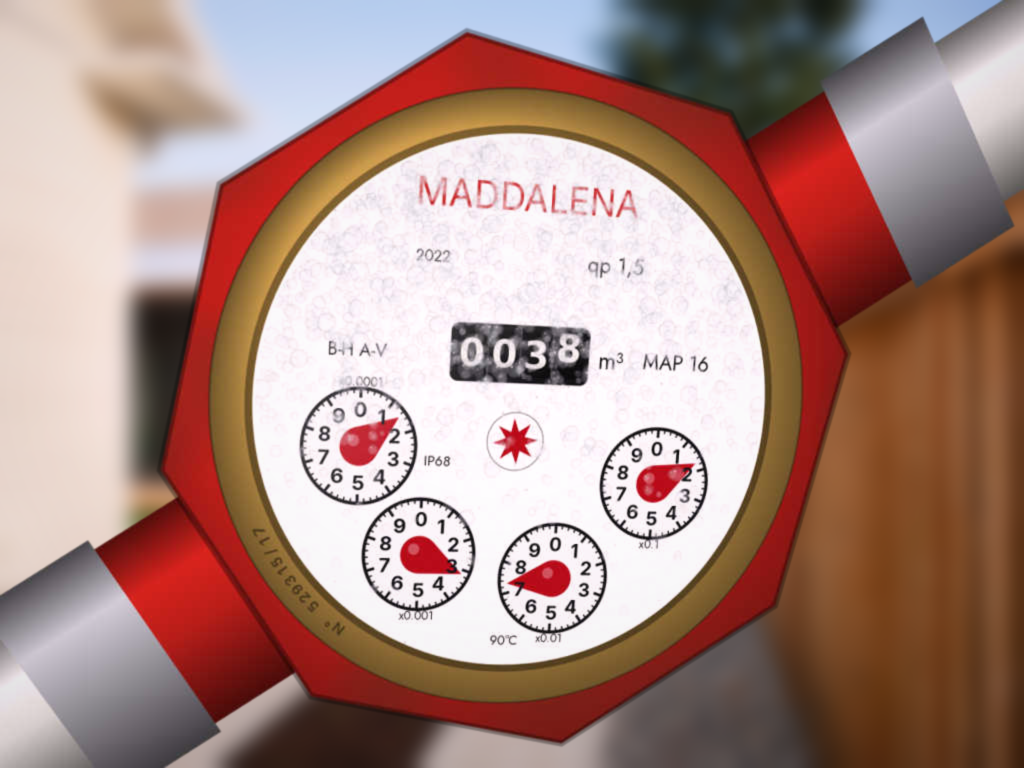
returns 38.1731 m³
